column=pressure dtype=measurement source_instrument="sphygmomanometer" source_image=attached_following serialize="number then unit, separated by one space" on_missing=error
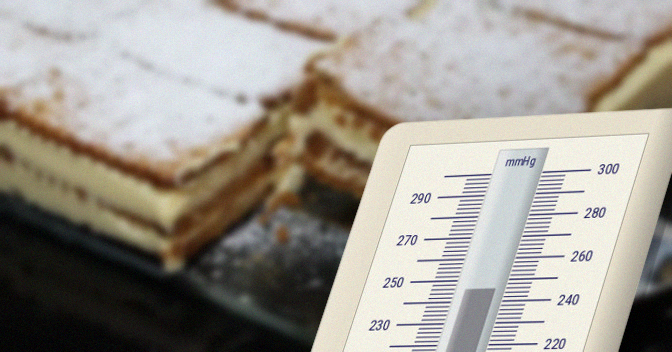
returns 246 mmHg
